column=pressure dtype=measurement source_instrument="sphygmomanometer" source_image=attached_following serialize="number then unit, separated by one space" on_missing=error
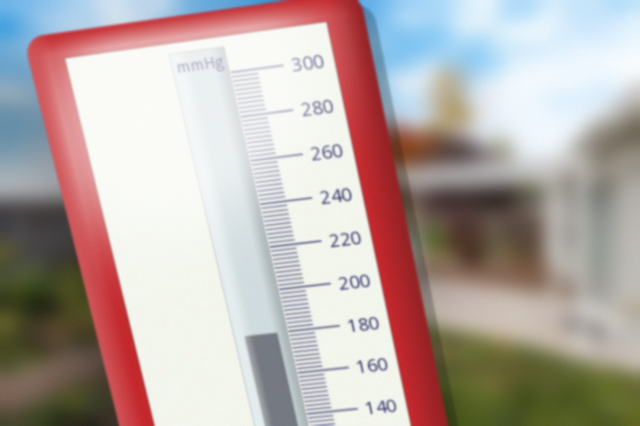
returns 180 mmHg
